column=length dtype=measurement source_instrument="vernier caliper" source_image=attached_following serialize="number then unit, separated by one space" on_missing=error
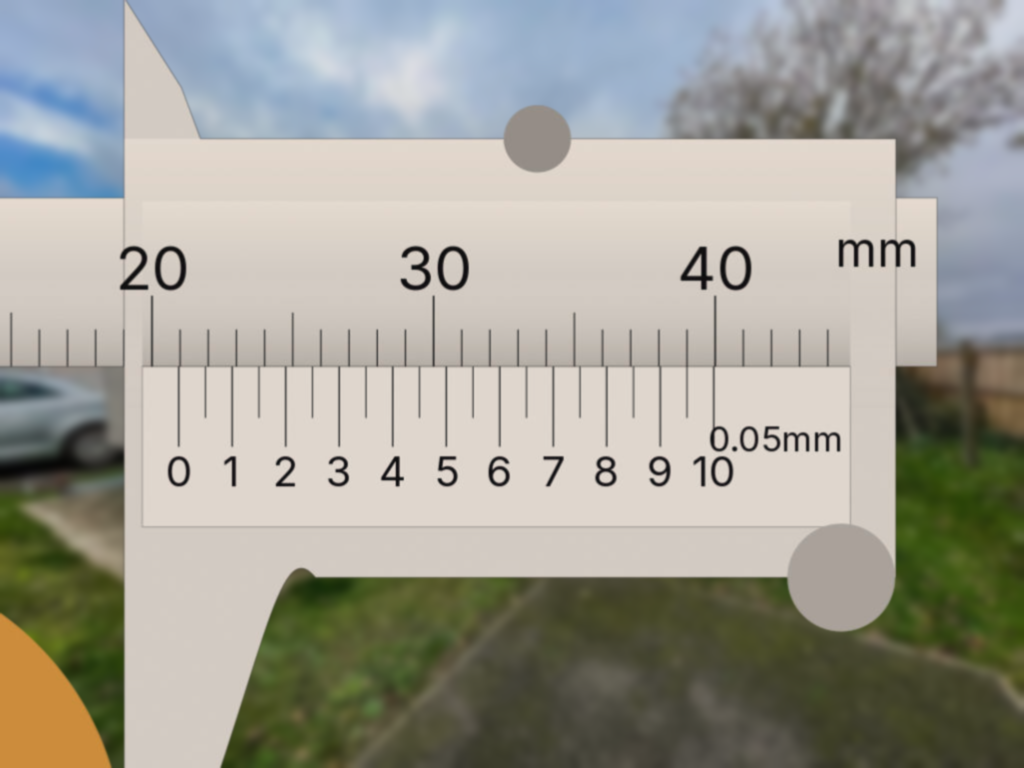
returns 20.95 mm
